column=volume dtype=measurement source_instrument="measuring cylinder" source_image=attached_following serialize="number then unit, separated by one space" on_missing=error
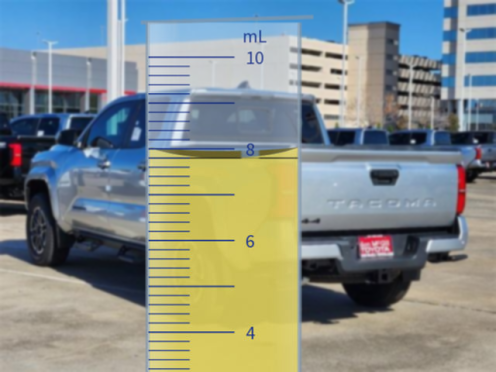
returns 7.8 mL
